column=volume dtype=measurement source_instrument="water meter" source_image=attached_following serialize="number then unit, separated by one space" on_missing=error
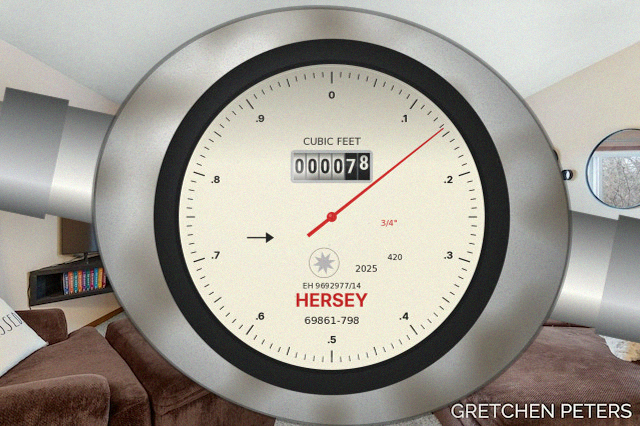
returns 78.14 ft³
